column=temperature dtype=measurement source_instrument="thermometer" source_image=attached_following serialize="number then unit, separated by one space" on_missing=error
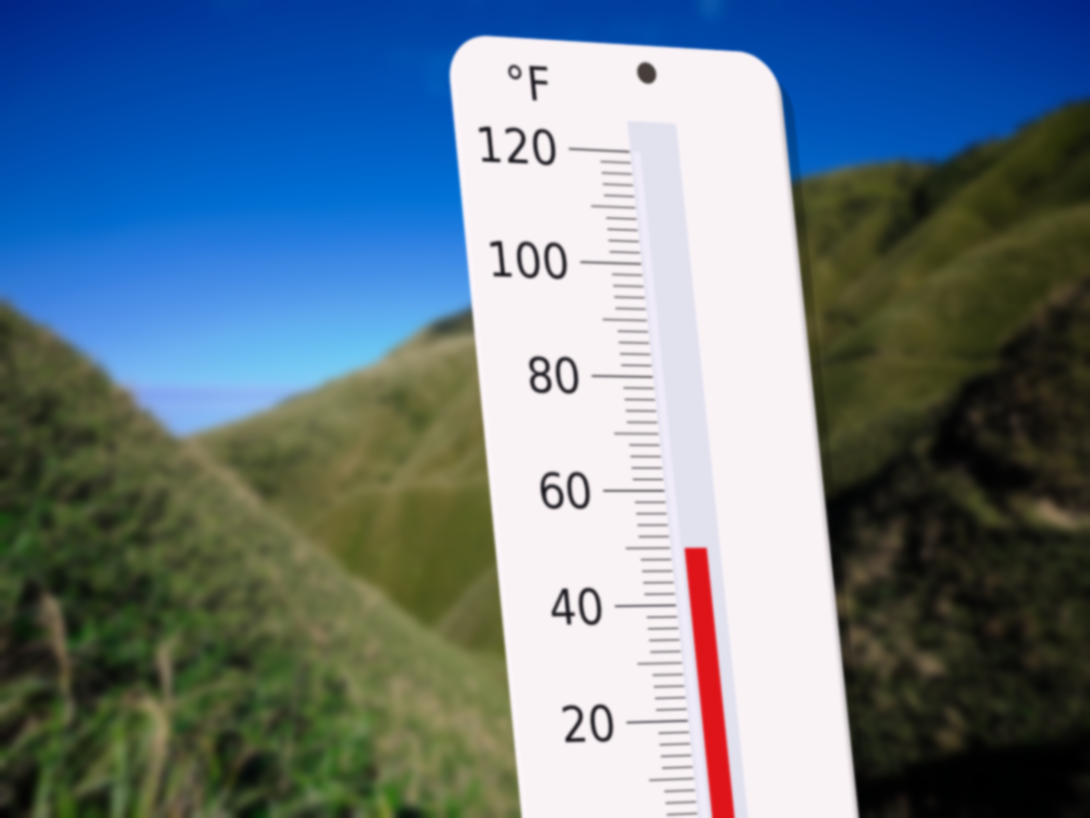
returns 50 °F
